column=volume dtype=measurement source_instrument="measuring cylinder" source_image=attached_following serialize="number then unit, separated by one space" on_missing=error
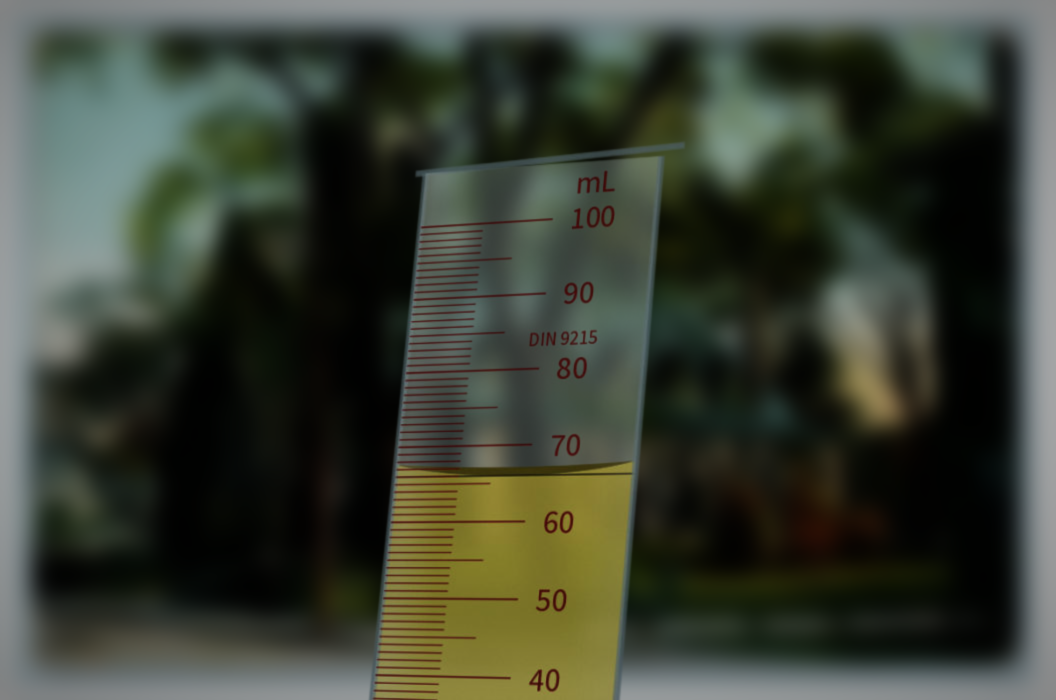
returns 66 mL
